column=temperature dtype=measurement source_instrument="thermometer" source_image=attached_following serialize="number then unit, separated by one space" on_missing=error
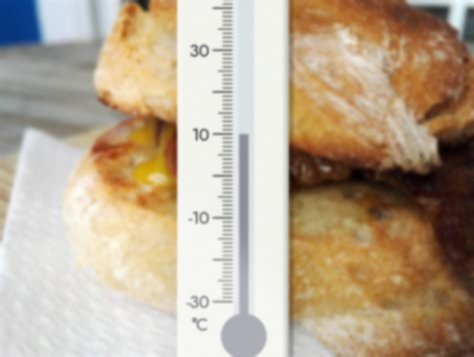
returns 10 °C
